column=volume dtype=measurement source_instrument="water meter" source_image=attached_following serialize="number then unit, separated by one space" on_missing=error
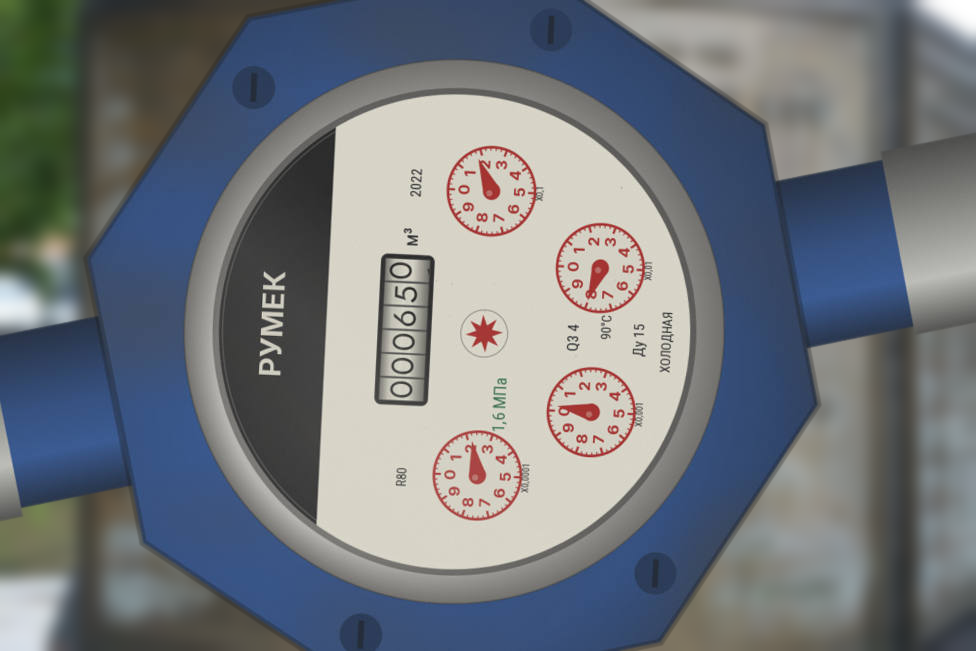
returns 650.1802 m³
